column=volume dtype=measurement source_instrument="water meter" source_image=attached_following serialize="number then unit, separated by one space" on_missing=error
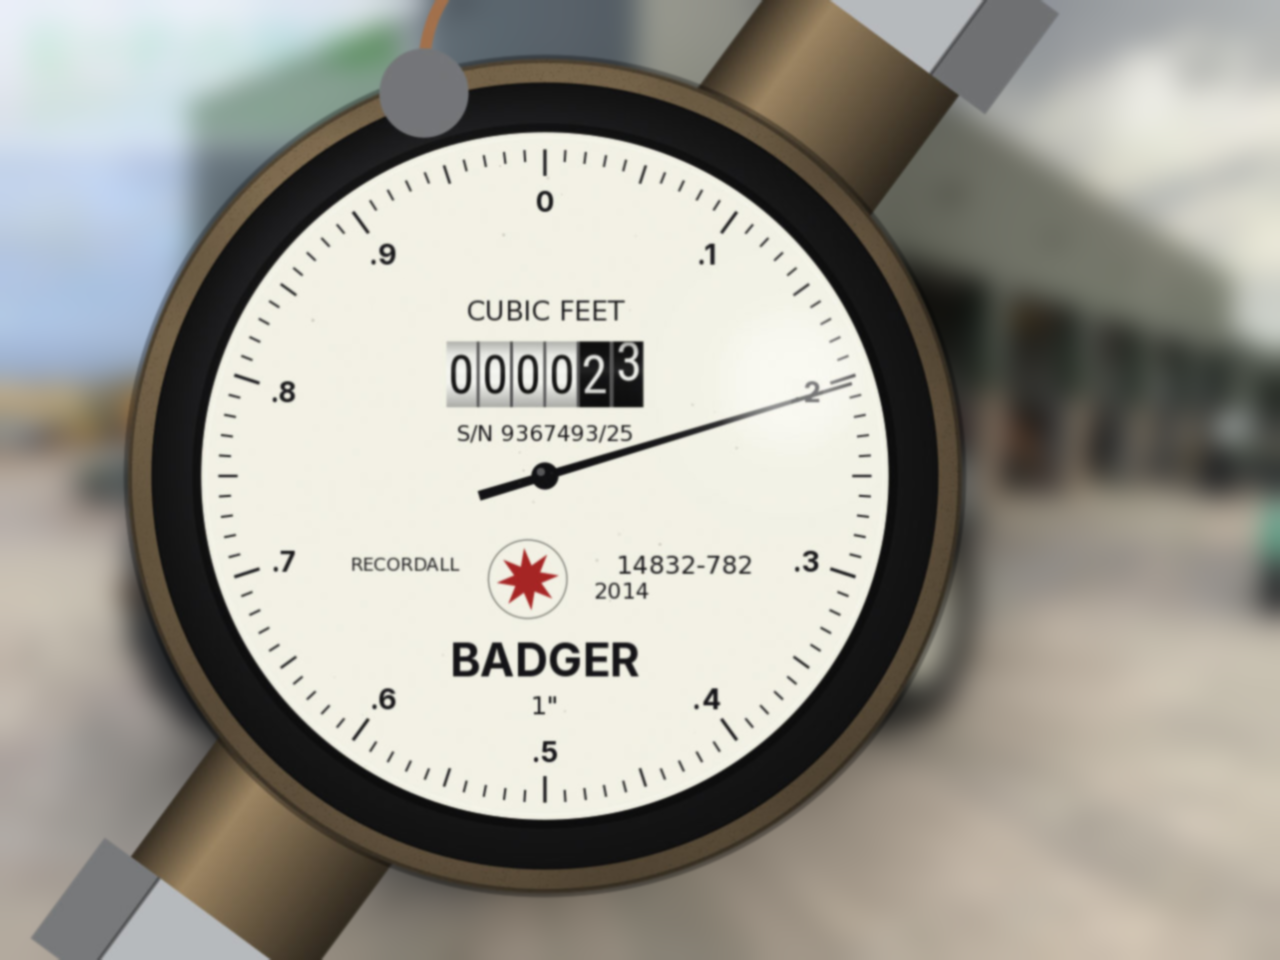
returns 23.20 ft³
